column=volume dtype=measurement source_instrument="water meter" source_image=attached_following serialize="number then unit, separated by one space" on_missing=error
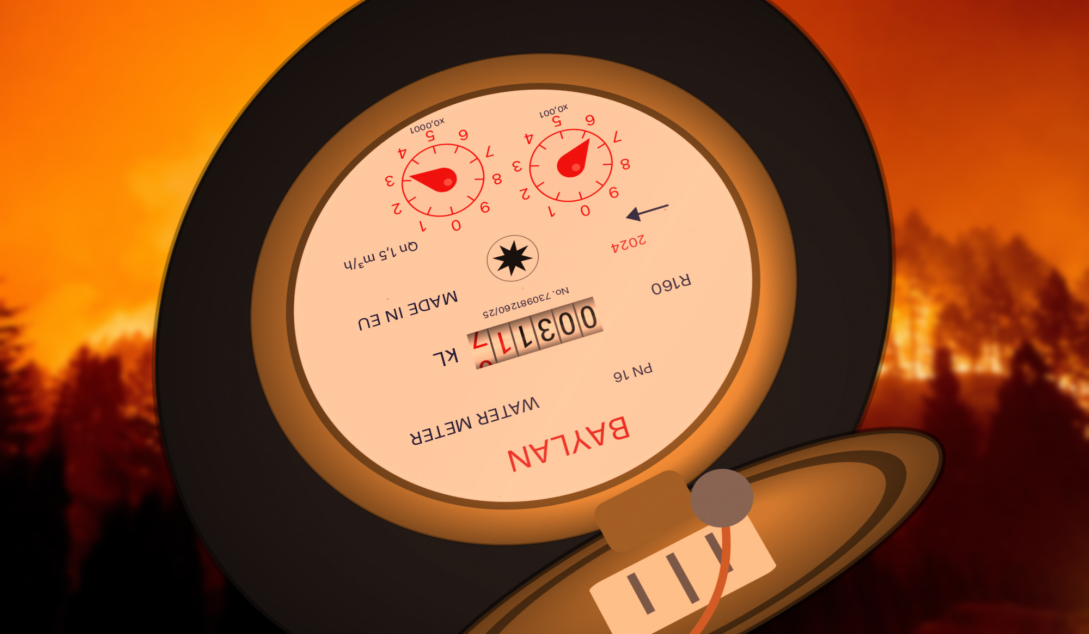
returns 31.1663 kL
